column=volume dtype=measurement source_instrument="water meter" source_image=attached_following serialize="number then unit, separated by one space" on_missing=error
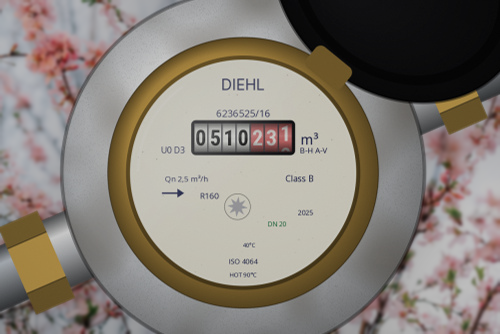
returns 510.231 m³
